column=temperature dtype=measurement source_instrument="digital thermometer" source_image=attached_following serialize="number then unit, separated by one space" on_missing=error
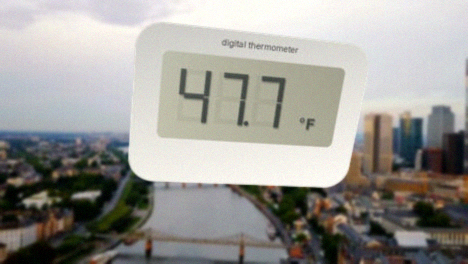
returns 47.7 °F
